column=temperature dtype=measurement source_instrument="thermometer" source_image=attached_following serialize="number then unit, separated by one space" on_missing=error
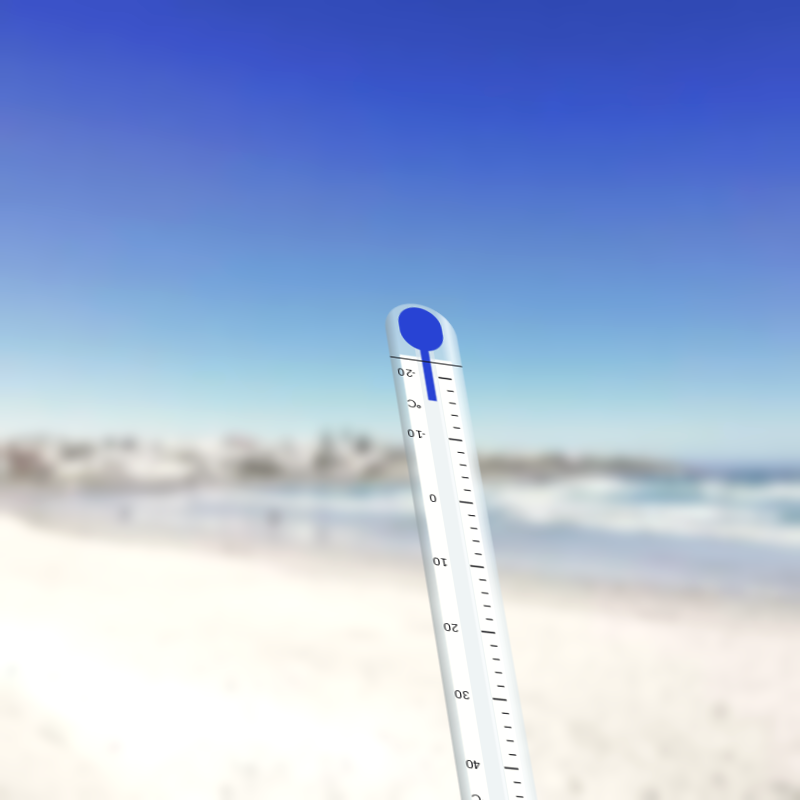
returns -16 °C
